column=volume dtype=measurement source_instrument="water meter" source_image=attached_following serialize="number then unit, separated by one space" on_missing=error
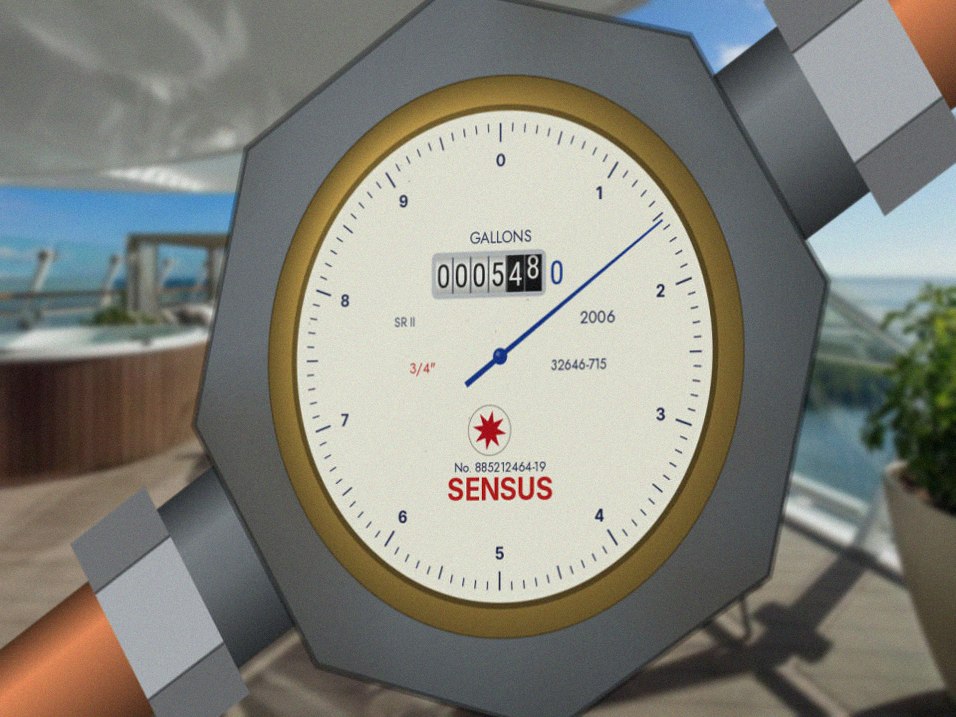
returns 5481.5 gal
